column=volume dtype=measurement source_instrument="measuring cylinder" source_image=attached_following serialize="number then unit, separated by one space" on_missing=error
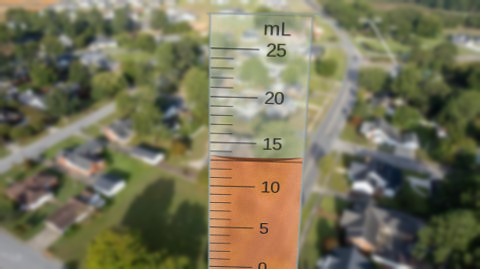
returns 13 mL
